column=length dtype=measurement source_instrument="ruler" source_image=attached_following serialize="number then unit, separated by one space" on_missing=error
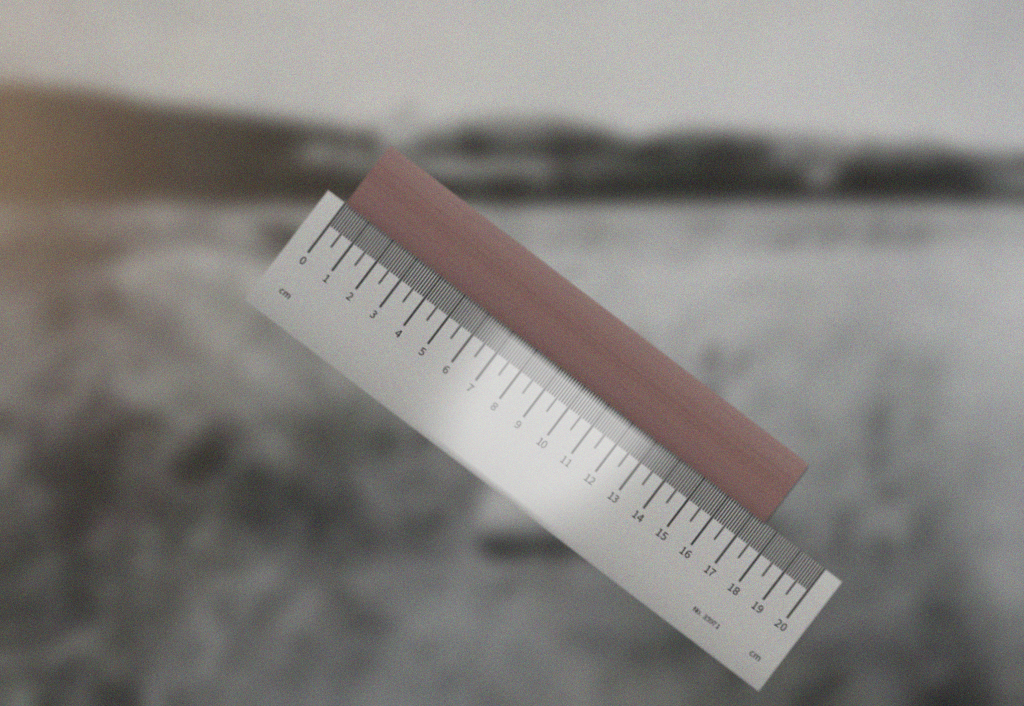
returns 17.5 cm
